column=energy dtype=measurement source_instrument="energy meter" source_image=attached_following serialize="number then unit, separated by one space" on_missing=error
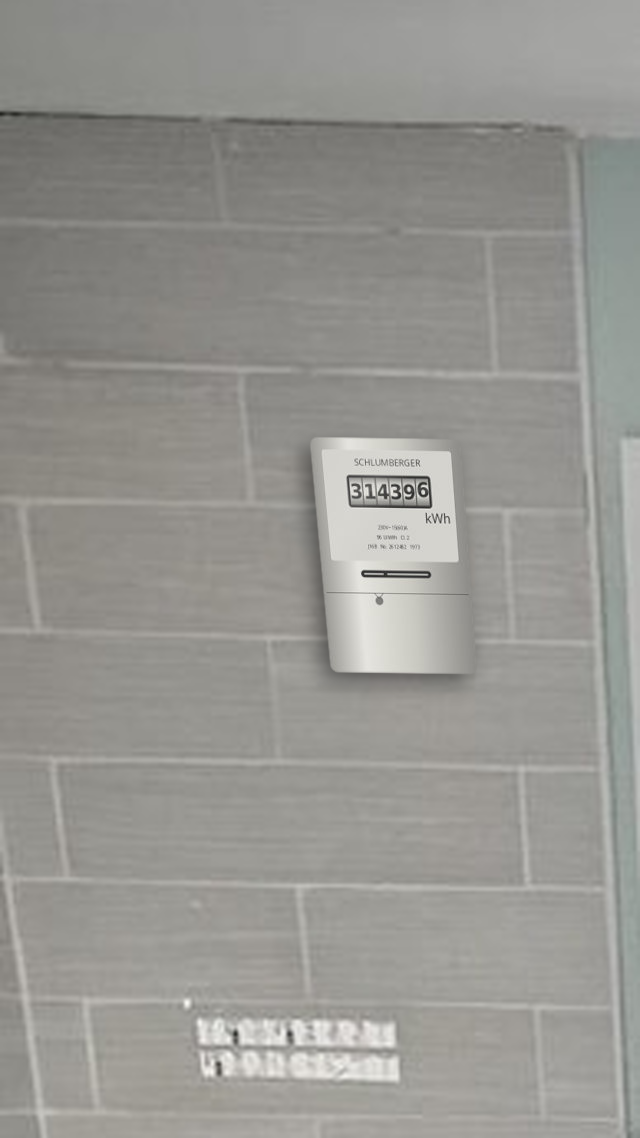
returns 314396 kWh
